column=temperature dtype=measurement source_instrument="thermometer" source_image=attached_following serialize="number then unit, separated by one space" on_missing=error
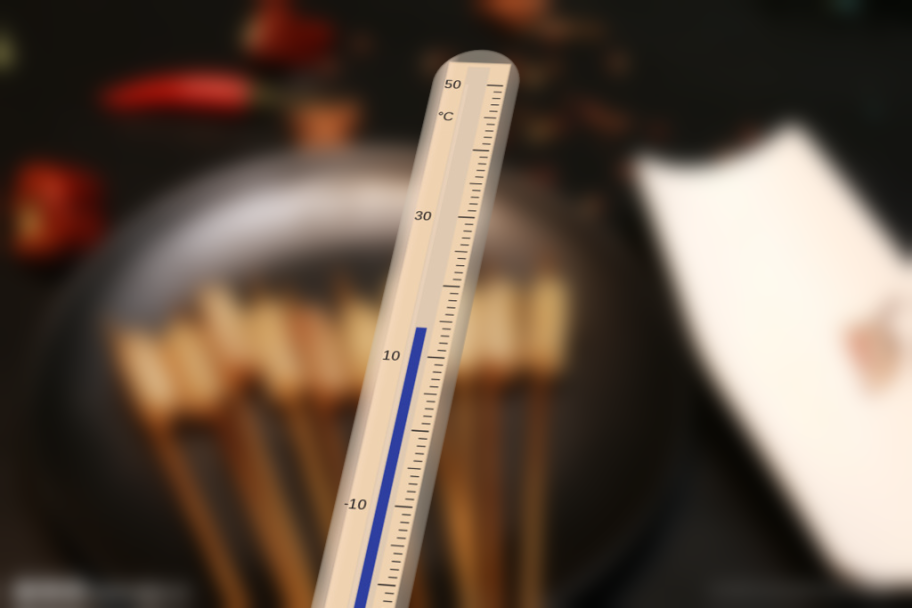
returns 14 °C
